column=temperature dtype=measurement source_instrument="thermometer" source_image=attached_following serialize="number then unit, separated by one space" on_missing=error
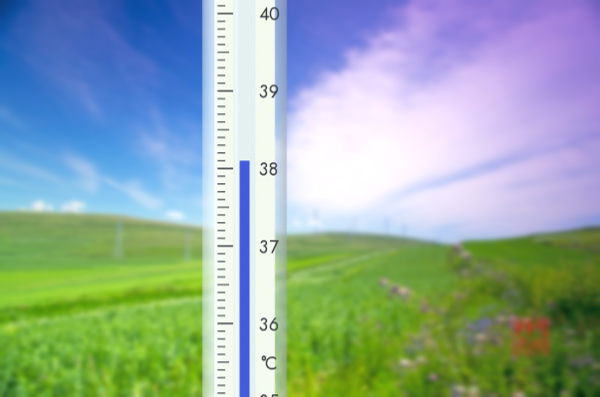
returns 38.1 °C
